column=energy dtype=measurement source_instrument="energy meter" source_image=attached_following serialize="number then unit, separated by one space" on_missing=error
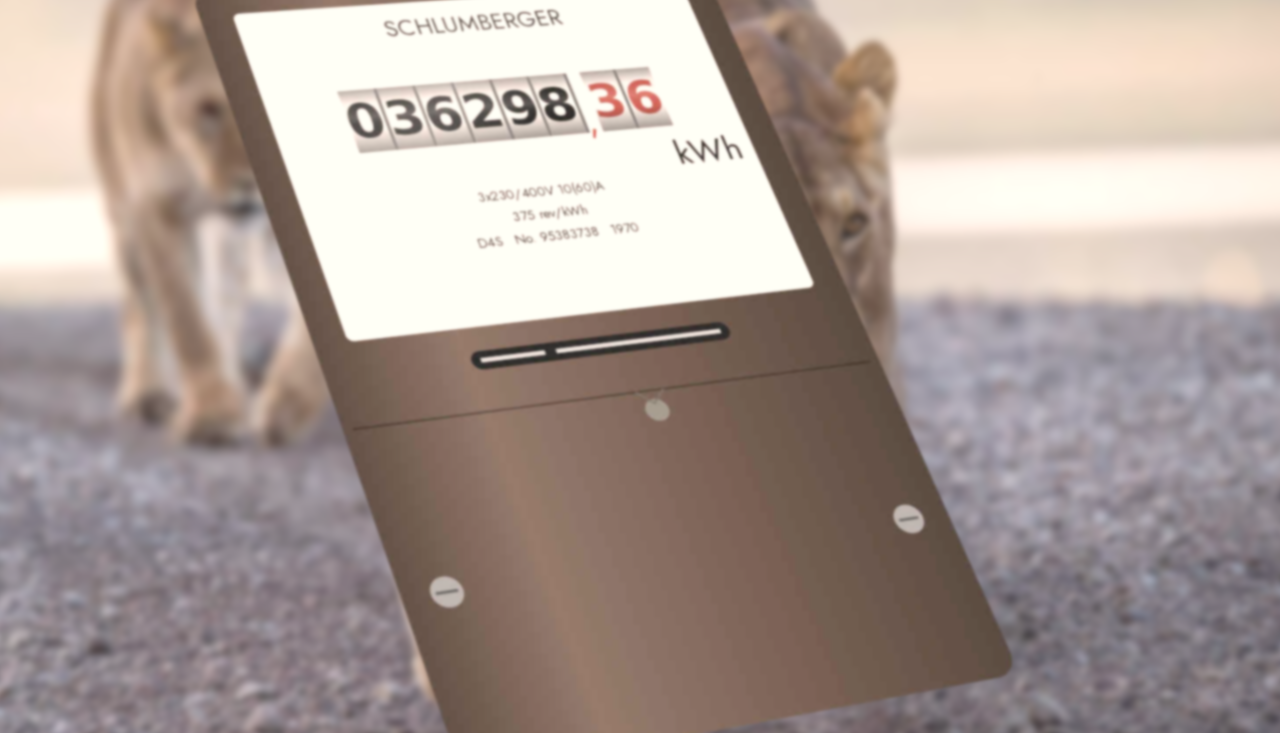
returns 36298.36 kWh
